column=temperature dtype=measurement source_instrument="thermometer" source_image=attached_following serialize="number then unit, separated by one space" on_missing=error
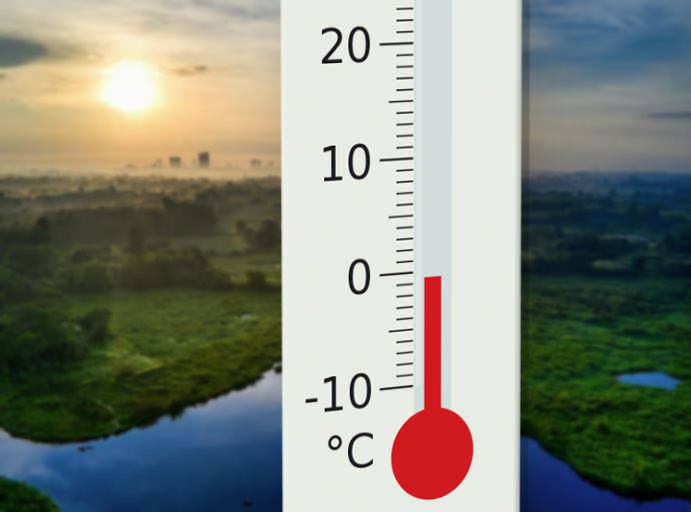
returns -0.5 °C
